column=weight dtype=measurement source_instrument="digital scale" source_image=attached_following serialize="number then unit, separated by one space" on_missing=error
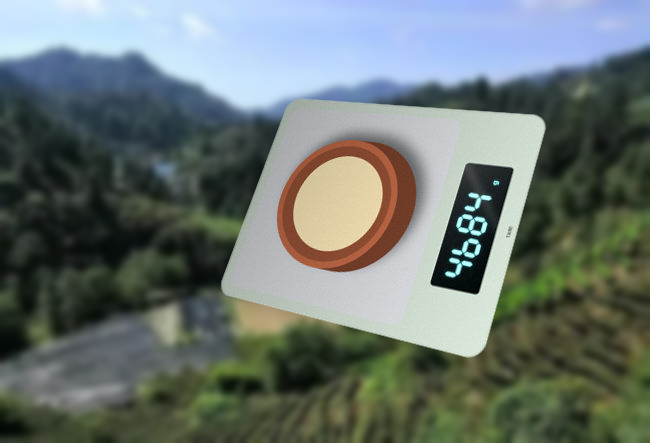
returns 4684 g
